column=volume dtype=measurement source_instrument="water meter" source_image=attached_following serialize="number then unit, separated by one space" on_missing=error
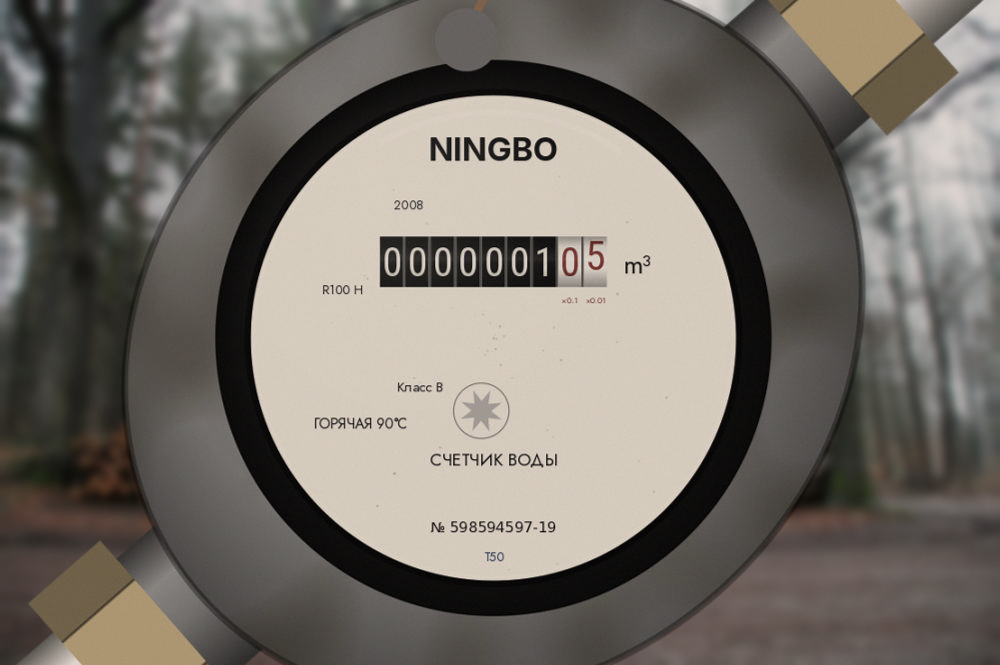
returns 1.05 m³
